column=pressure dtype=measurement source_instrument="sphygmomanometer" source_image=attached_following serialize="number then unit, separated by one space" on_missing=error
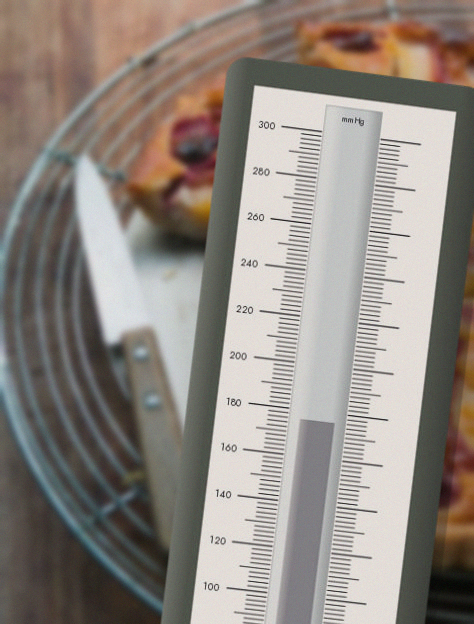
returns 176 mmHg
